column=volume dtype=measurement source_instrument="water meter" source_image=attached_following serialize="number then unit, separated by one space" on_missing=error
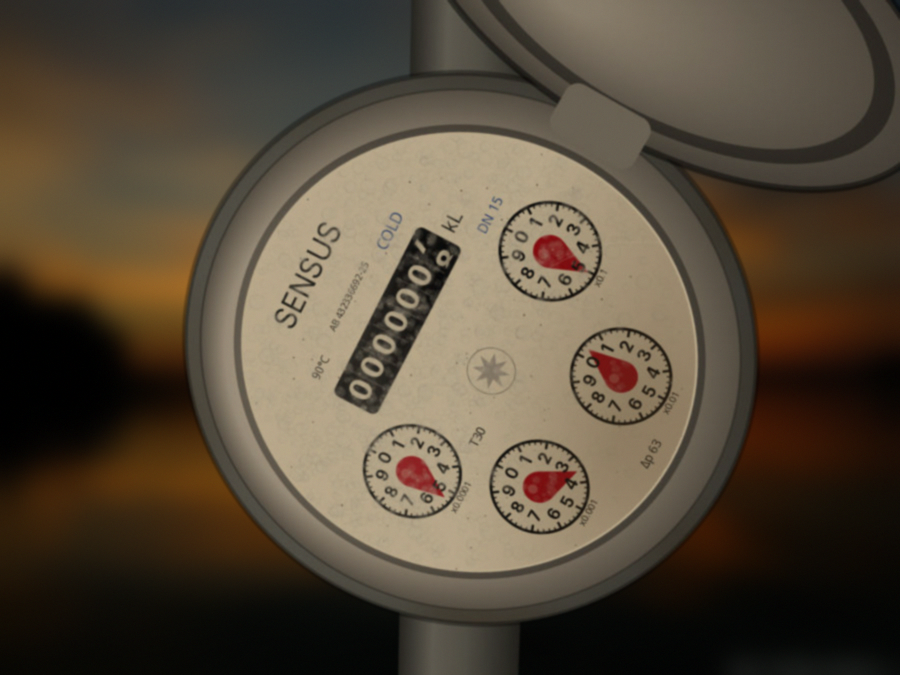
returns 7.5035 kL
